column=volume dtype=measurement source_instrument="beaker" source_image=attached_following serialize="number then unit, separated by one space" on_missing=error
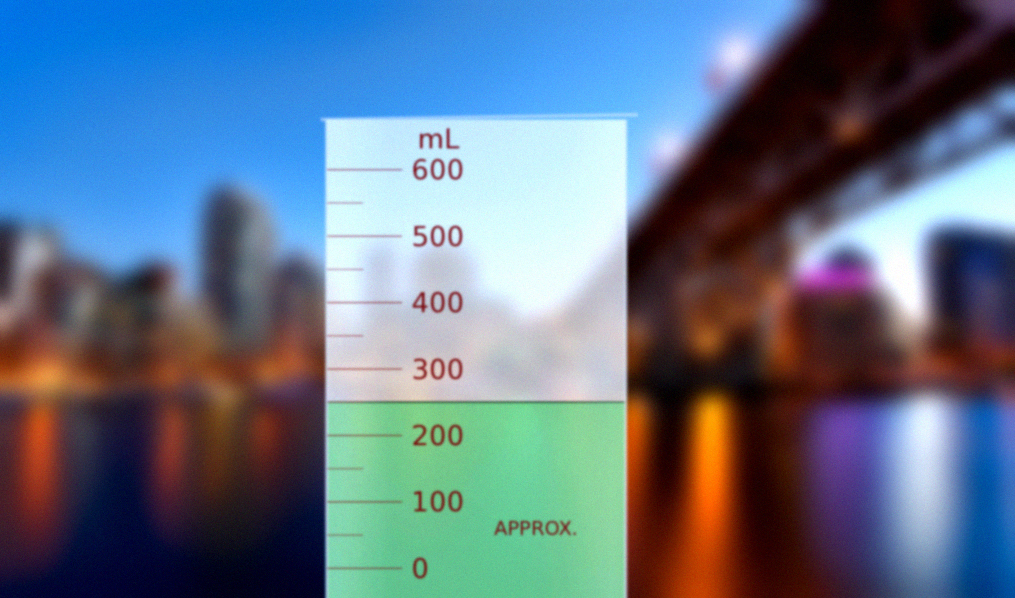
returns 250 mL
